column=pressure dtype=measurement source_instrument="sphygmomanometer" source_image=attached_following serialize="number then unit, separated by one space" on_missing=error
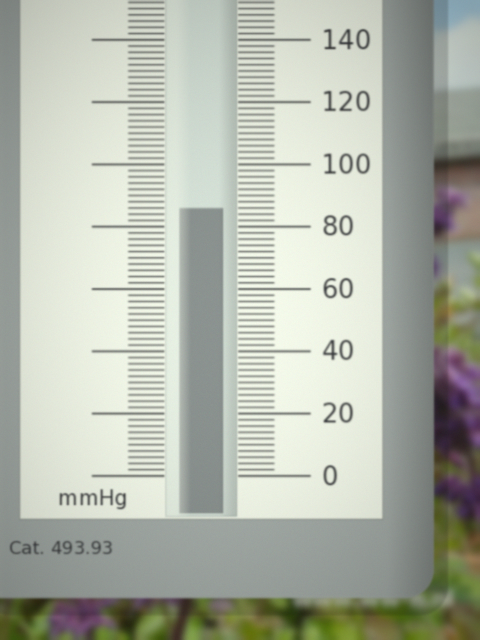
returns 86 mmHg
